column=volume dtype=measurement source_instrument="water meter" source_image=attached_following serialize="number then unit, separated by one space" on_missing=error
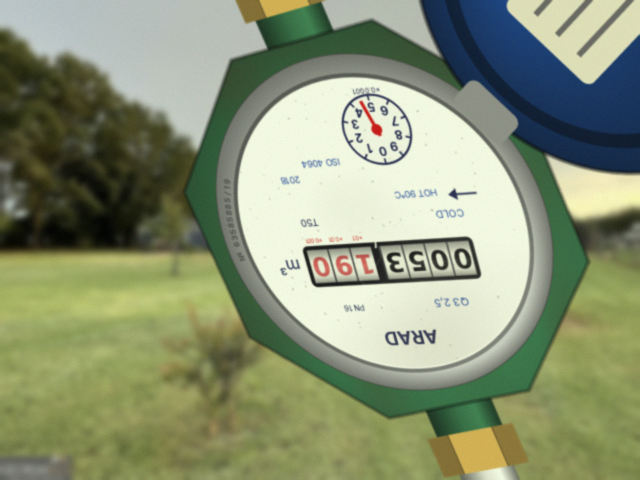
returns 53.1904 m³
